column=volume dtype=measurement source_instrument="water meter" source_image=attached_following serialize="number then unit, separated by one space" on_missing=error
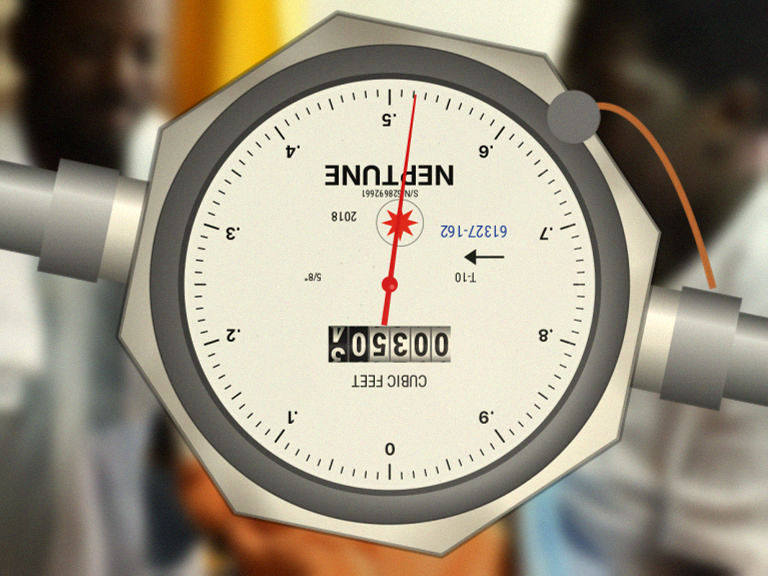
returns 3503.52 ft³
